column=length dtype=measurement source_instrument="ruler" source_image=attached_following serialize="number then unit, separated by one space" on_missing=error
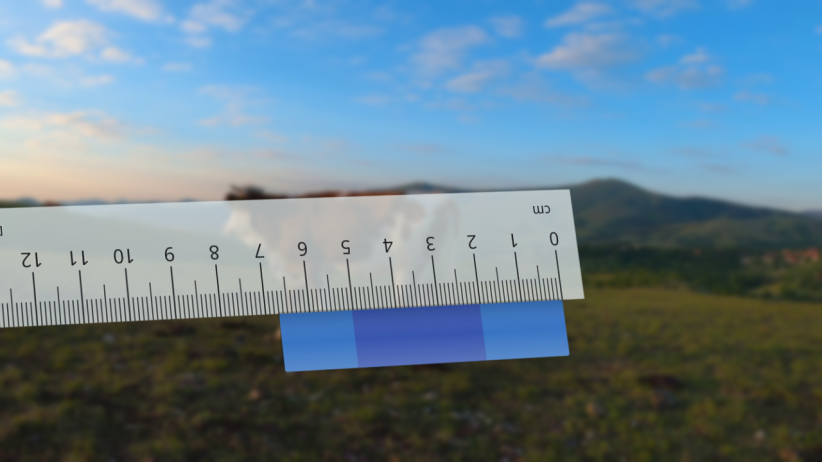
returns 6.7 cm
